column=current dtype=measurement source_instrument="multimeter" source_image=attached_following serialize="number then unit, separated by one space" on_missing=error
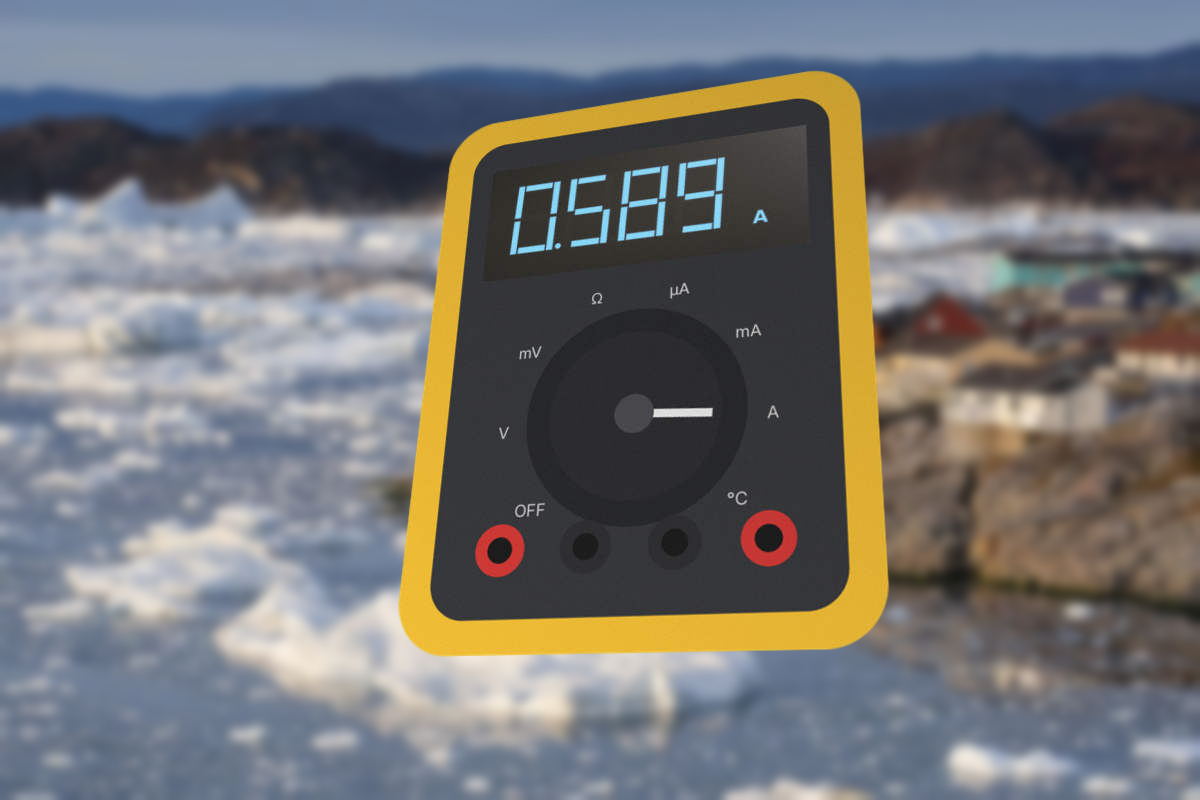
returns 0.589 A
